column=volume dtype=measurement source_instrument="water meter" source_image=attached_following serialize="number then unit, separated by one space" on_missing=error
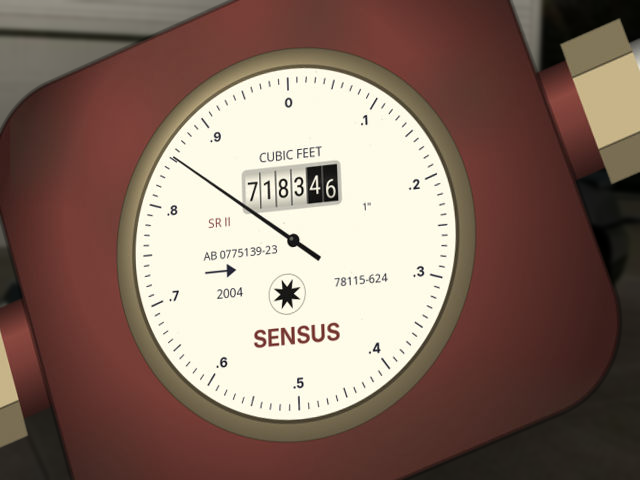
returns 718345.85 ft³
